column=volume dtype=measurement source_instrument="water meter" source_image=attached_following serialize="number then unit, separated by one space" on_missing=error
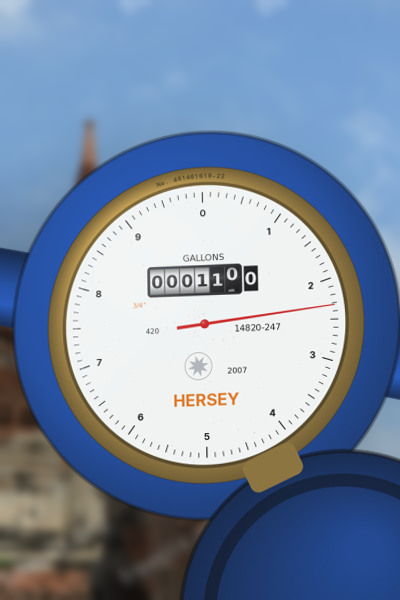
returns 1102.3 gal
